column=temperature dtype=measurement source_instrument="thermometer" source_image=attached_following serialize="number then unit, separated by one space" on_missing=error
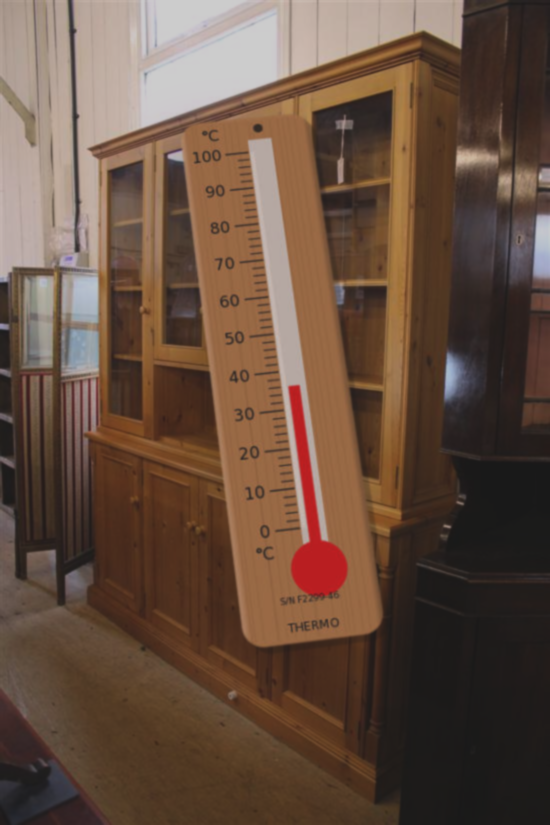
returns 36 °C
